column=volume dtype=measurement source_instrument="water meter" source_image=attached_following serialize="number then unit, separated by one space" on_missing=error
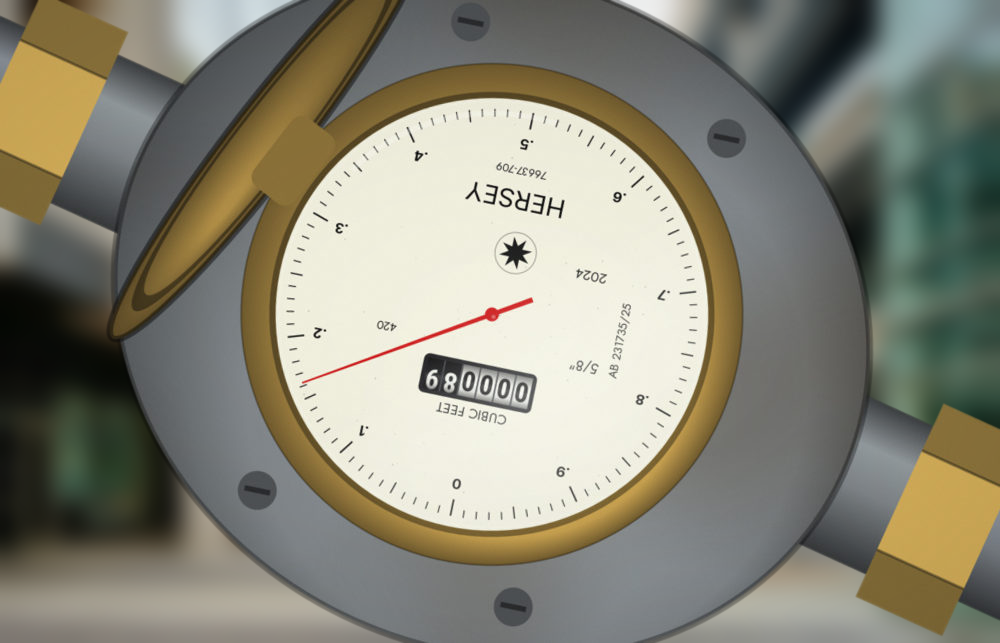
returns 89.16 ft³
